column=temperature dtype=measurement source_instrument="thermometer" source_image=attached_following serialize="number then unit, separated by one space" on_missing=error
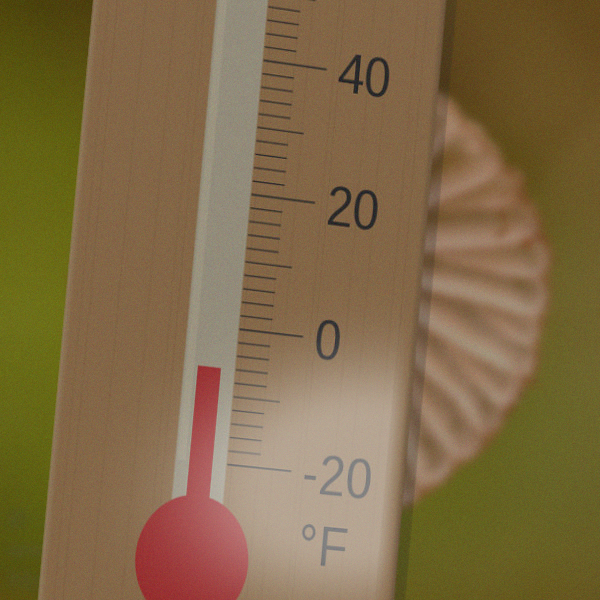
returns -6 °F
